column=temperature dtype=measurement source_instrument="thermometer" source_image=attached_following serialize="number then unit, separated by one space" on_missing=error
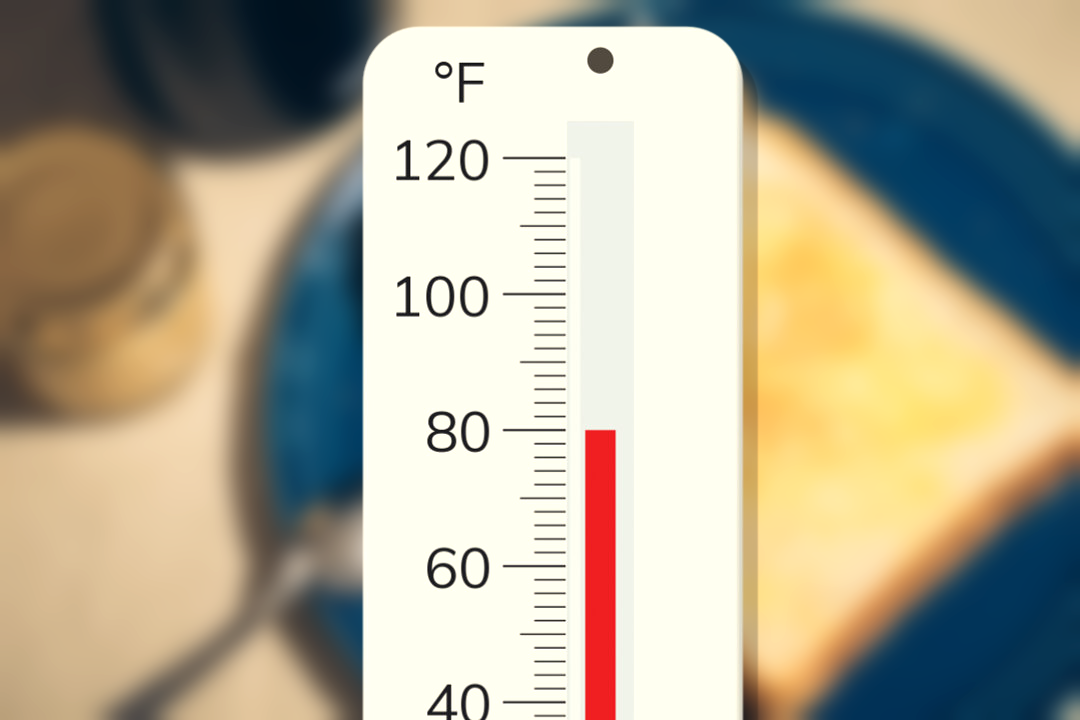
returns 80 °F
